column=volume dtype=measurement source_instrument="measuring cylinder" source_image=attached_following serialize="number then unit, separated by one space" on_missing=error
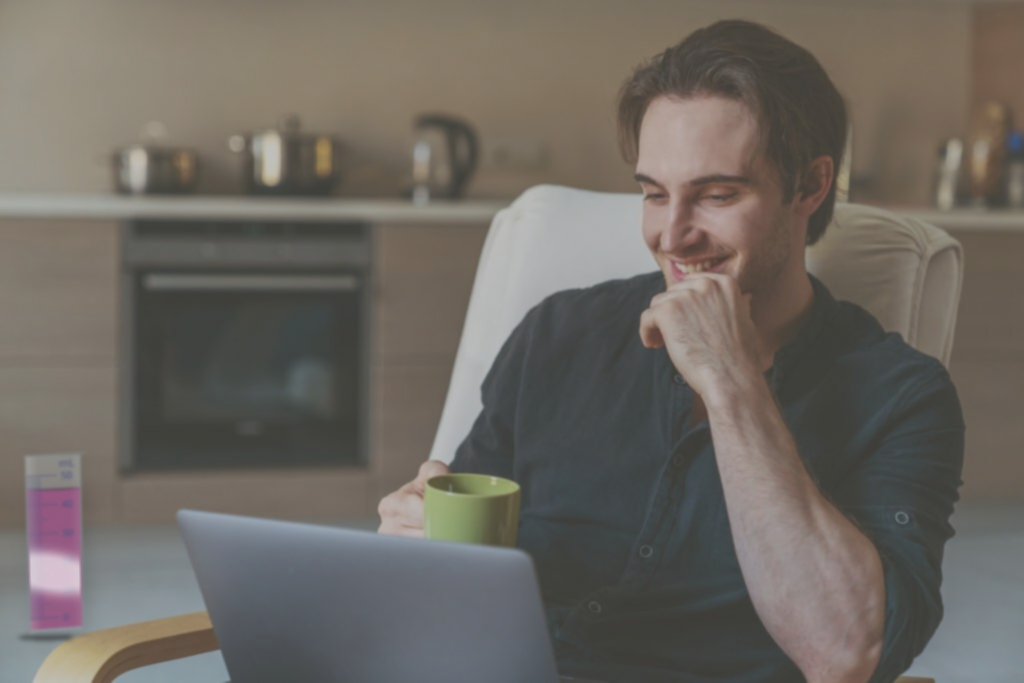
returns 45 mL
